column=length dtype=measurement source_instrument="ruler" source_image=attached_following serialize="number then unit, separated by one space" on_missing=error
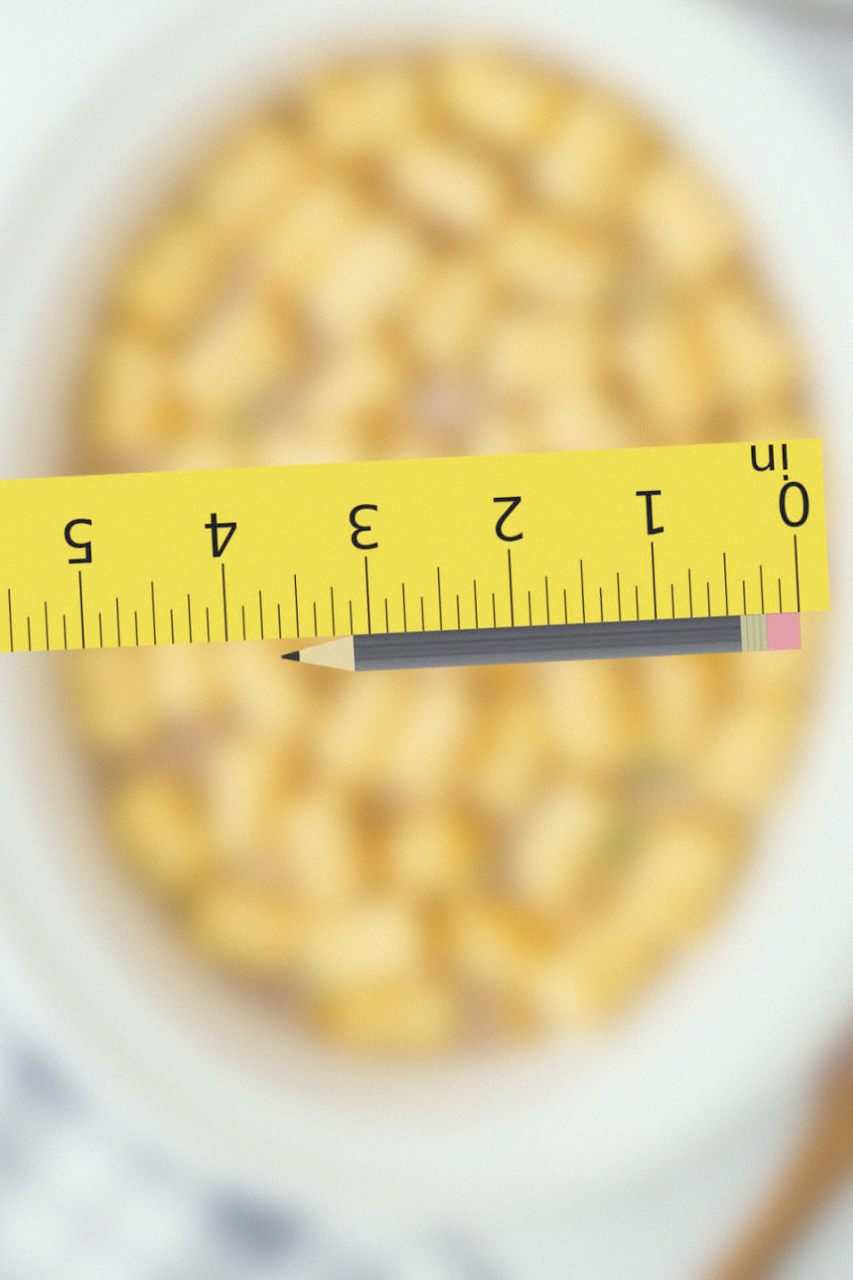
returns 3.625 in
